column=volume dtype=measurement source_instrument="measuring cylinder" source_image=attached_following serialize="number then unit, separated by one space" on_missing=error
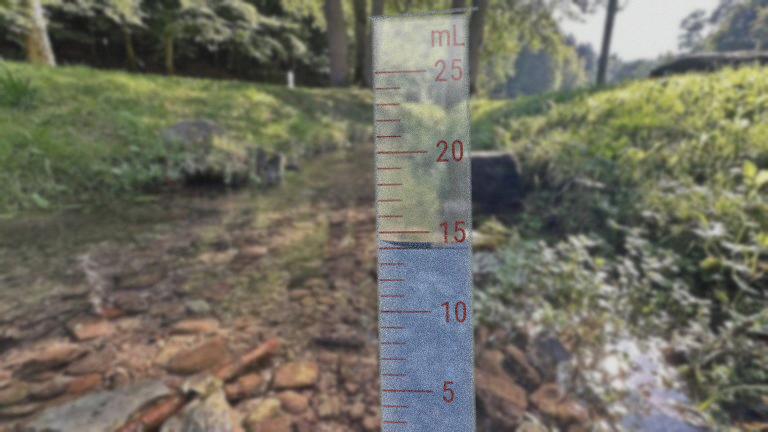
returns 14 mL
